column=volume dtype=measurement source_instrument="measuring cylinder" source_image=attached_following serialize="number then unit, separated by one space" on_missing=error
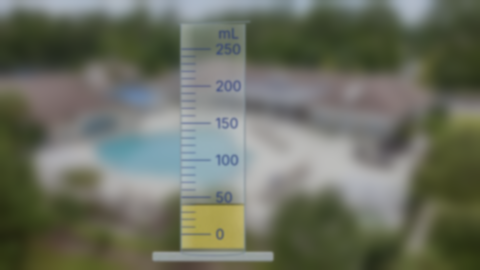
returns 40 mL
